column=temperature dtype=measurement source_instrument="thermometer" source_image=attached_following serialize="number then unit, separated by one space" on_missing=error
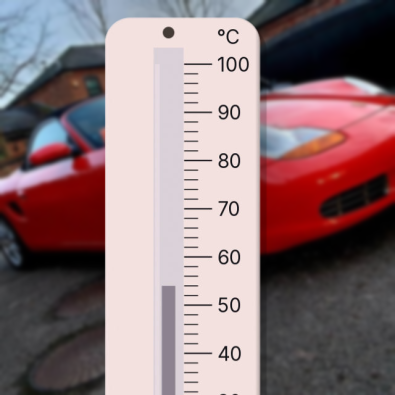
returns 54 °C
